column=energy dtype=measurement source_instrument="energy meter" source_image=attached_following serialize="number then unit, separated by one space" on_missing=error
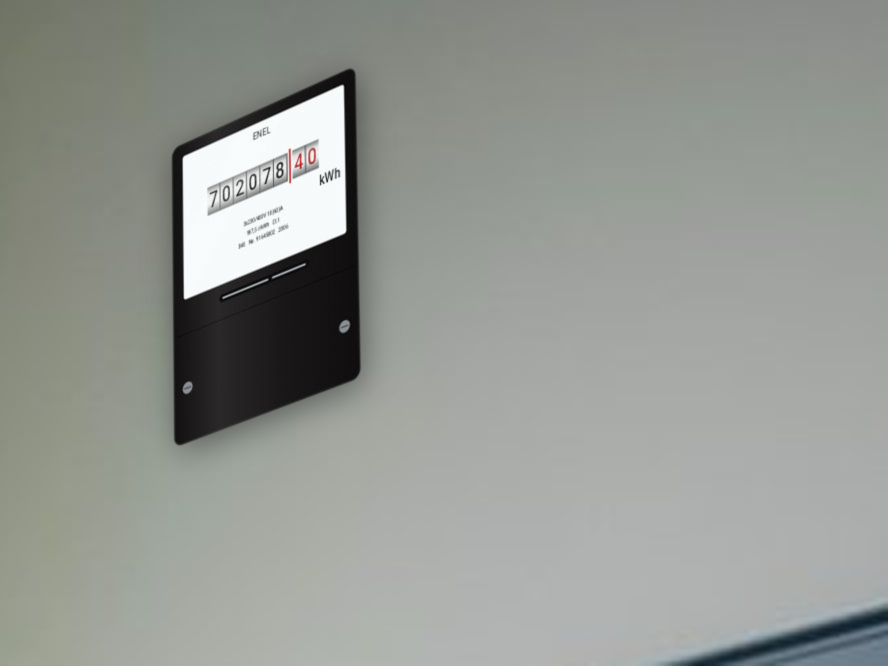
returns 702078.40 kWh
